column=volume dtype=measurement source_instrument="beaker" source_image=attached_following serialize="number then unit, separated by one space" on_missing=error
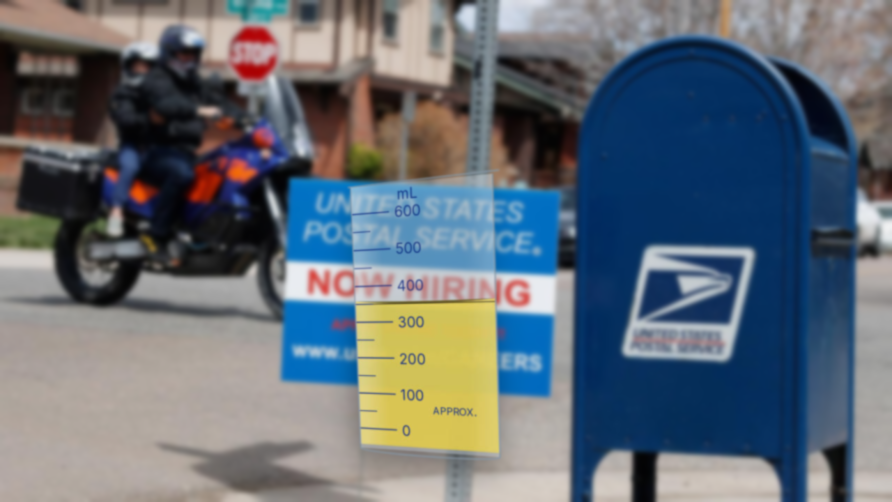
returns 350 mL
